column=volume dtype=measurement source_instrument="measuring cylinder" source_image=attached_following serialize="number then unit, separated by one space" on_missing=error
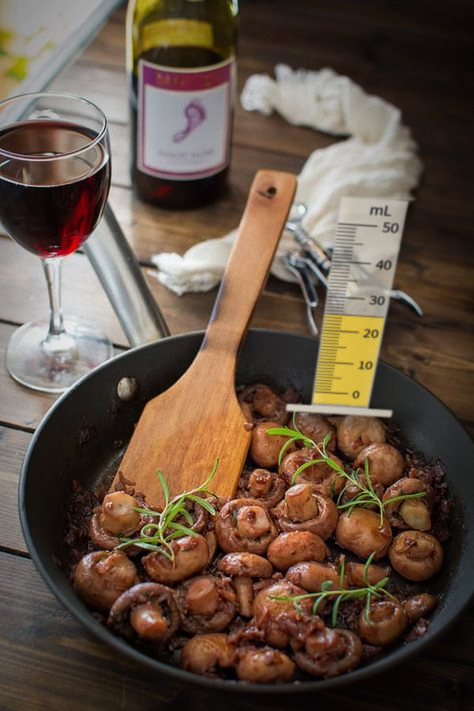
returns 25 mL
